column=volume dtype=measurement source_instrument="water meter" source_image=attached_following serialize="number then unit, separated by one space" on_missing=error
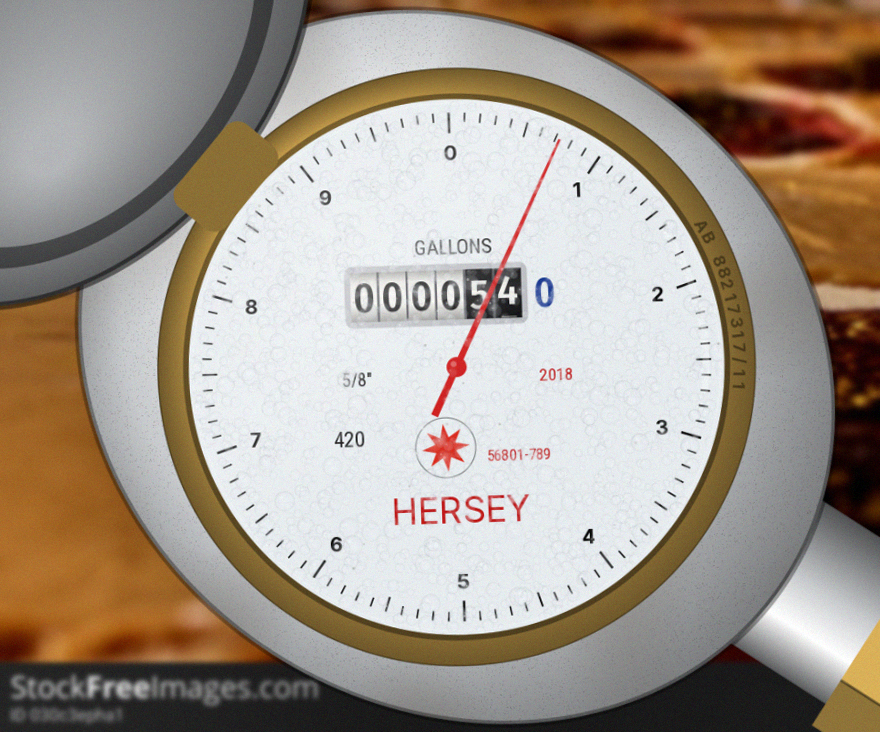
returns 540.7 gal
